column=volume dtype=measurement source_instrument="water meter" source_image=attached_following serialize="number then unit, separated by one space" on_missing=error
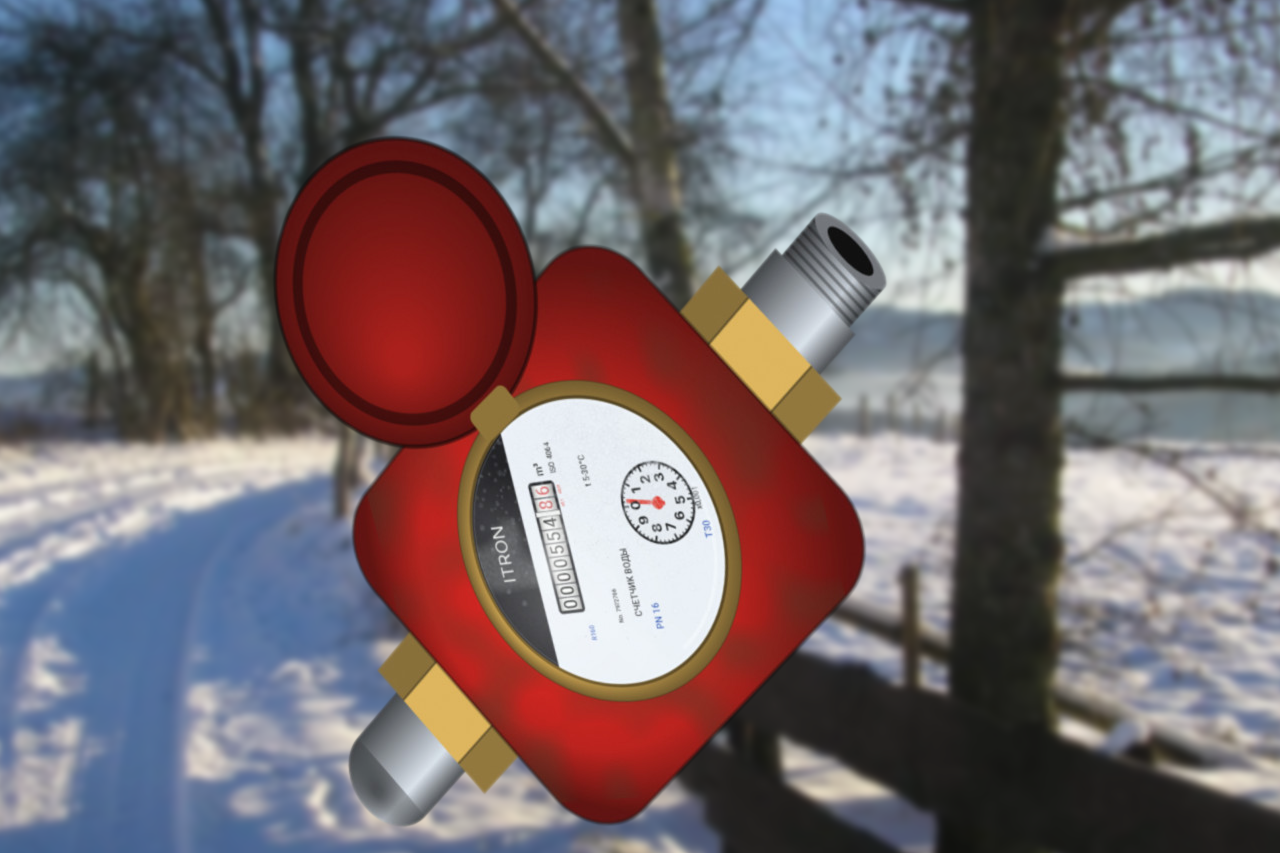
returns 554.860 m³
